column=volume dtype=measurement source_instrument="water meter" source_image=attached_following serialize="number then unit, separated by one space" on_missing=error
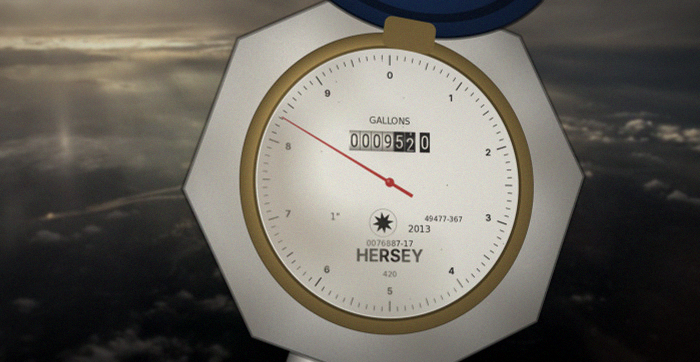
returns 9518.3 gal
